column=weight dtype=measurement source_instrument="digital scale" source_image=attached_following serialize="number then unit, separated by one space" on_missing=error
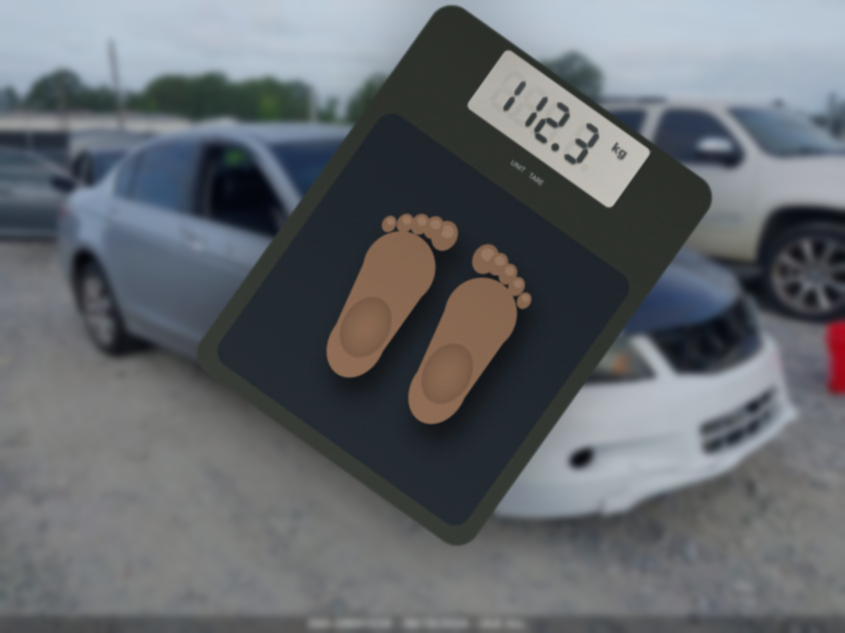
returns 112.3 kg
